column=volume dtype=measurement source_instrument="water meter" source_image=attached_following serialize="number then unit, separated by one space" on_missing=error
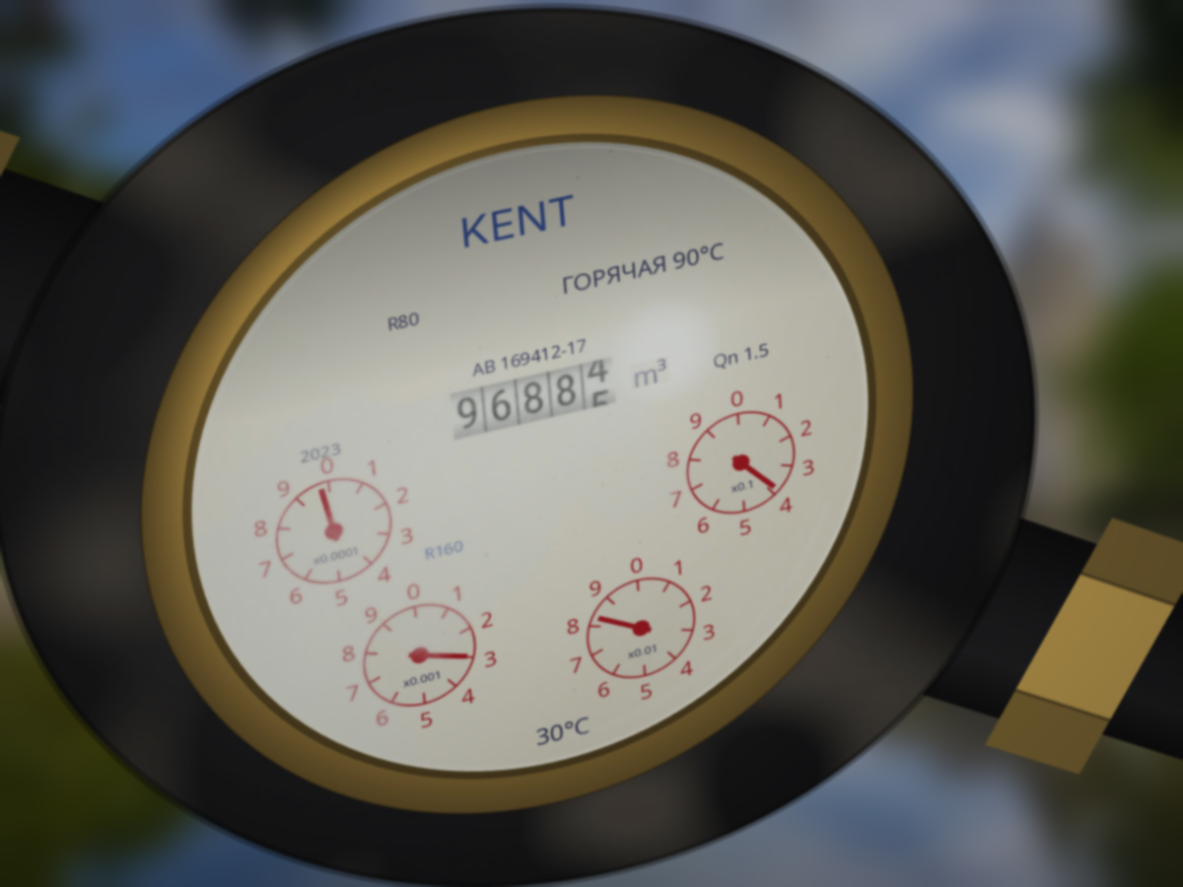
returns 96884.3829 m³
